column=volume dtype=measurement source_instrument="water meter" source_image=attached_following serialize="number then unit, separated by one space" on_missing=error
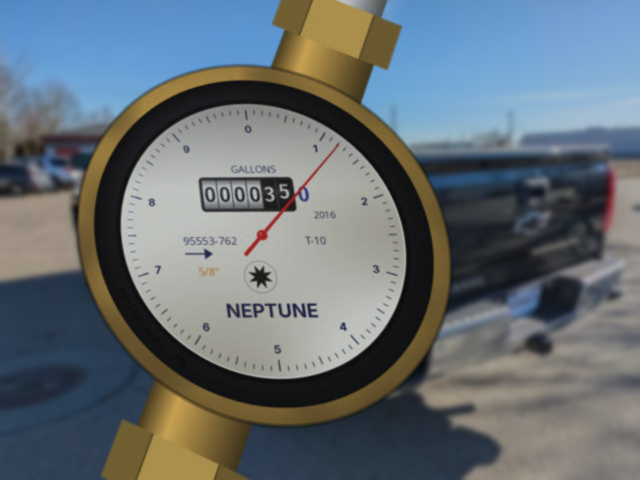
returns 351.2 gal
